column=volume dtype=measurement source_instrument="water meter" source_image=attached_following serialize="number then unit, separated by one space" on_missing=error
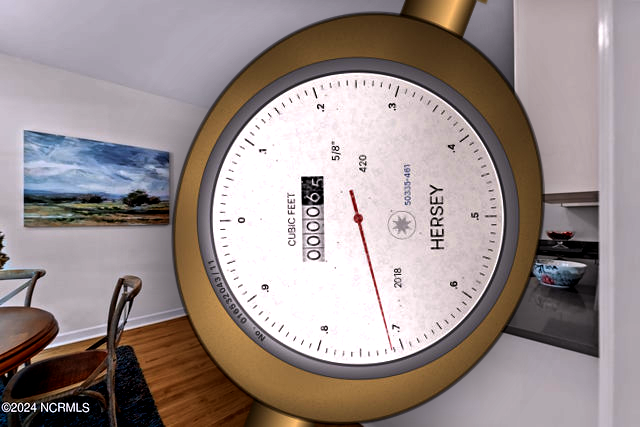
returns 64.71 ft³
